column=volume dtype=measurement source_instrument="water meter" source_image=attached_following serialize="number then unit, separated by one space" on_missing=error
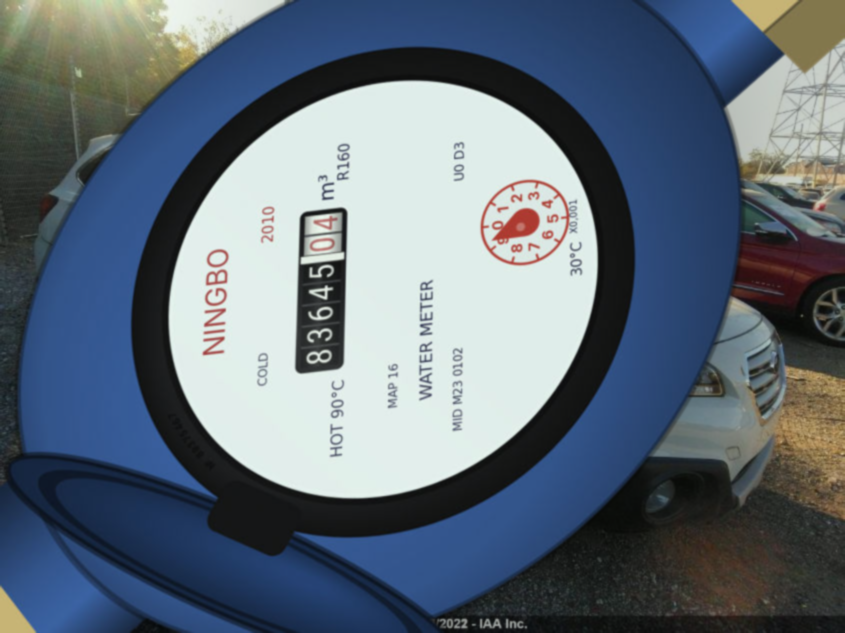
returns 83645.039 m³
